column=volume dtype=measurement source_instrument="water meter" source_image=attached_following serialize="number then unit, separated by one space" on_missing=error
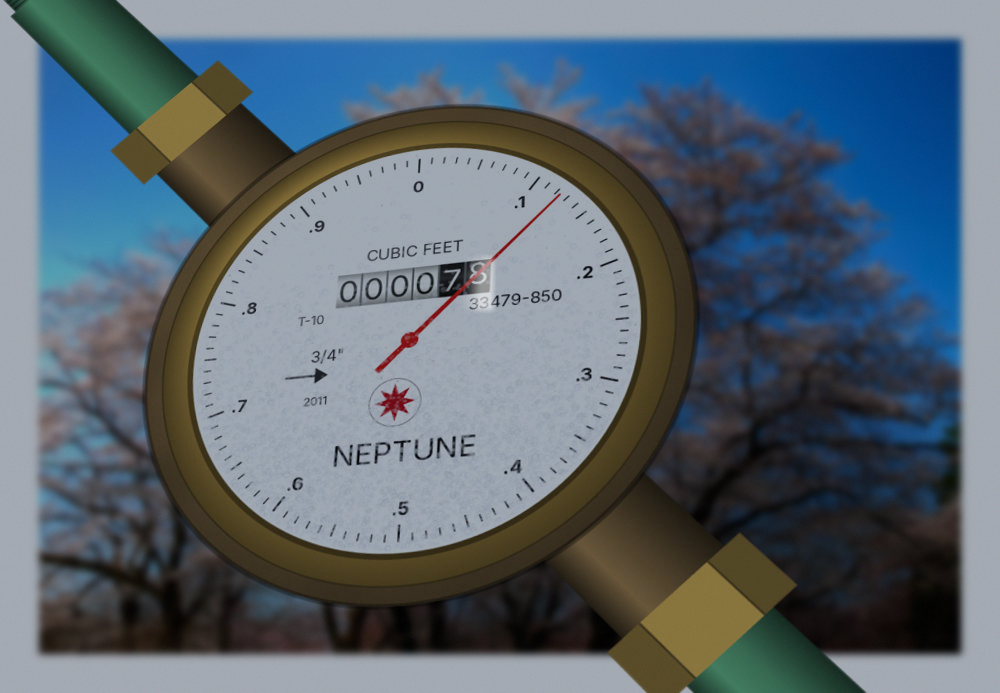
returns 78.12 ft³
